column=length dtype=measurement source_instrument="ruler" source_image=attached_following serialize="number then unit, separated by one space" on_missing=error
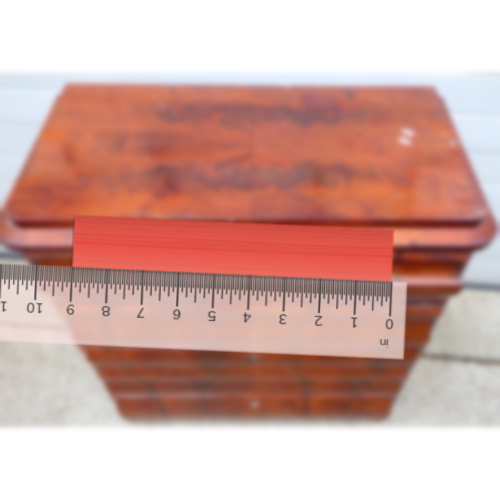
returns 9 in
